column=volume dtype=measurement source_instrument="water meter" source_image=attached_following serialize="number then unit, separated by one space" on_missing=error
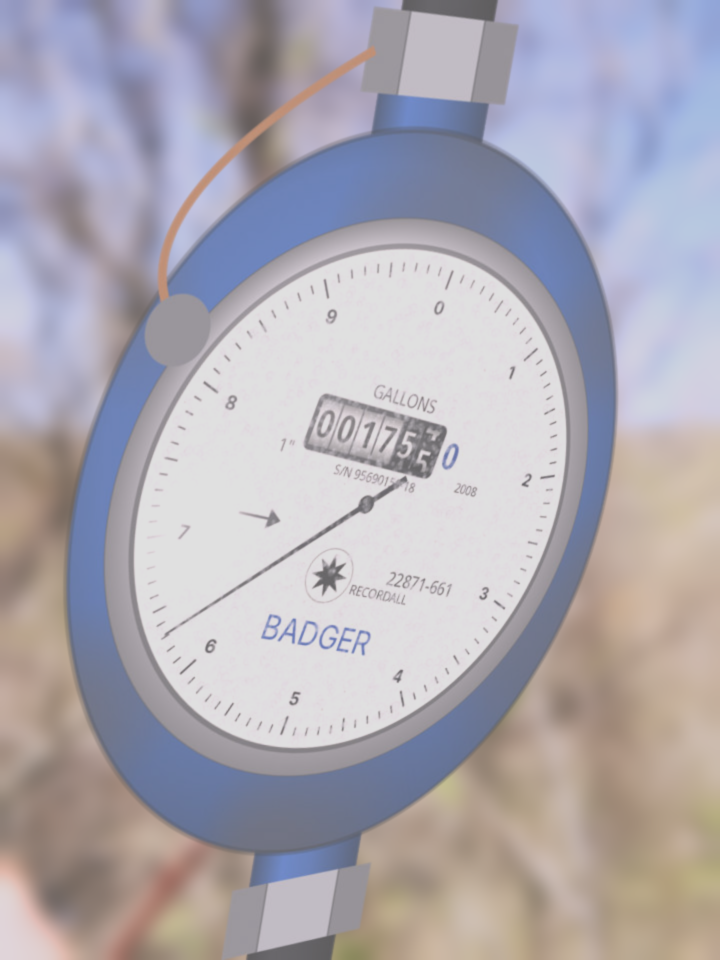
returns 17546.3 gal
